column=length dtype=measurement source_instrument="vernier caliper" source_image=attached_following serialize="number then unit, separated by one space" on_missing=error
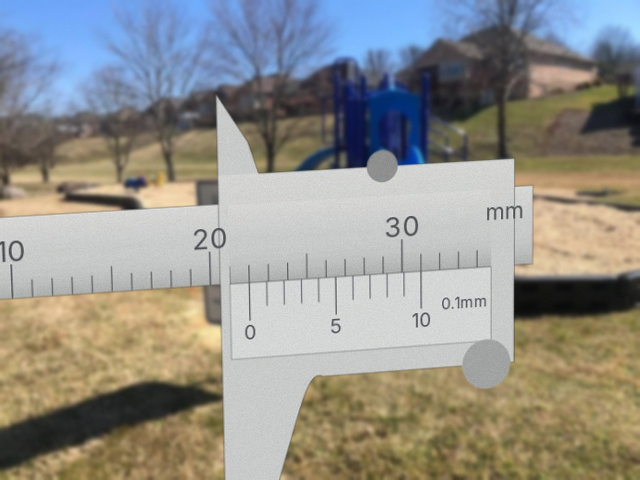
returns 22.0 mm
